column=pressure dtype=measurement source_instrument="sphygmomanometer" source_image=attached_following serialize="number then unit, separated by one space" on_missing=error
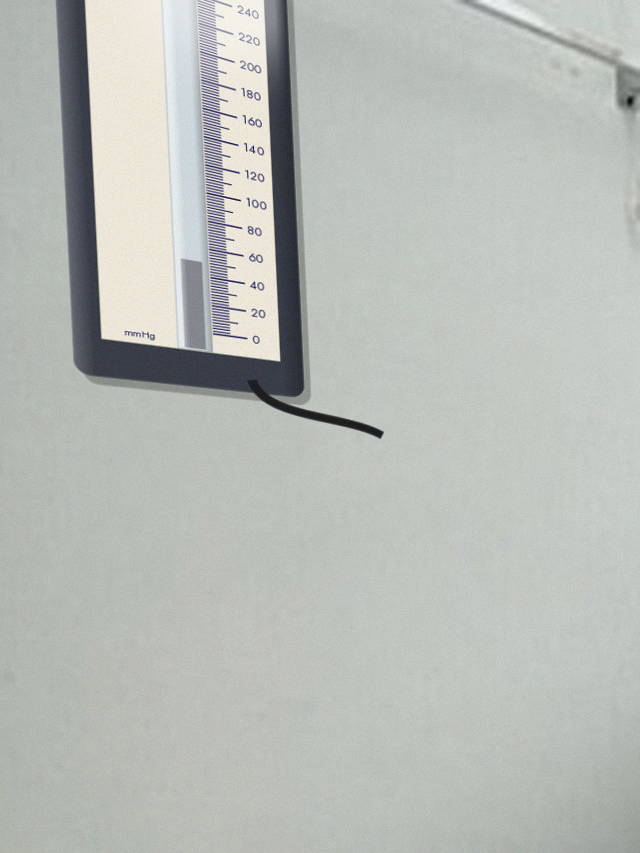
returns 50 mmHg
